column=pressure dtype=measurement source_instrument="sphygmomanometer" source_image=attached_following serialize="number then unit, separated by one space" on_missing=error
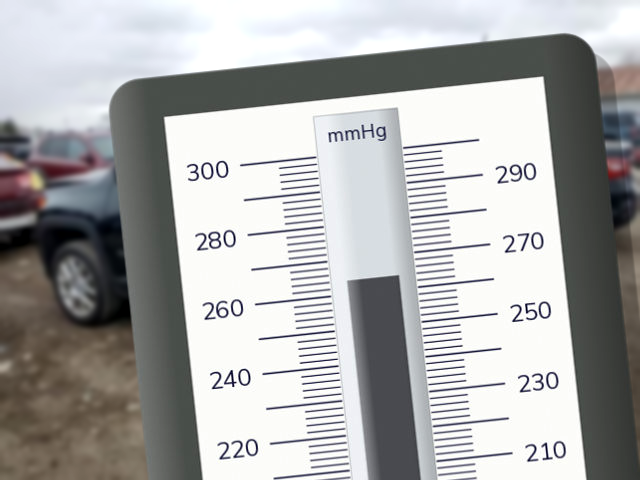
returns 264 mmHg
